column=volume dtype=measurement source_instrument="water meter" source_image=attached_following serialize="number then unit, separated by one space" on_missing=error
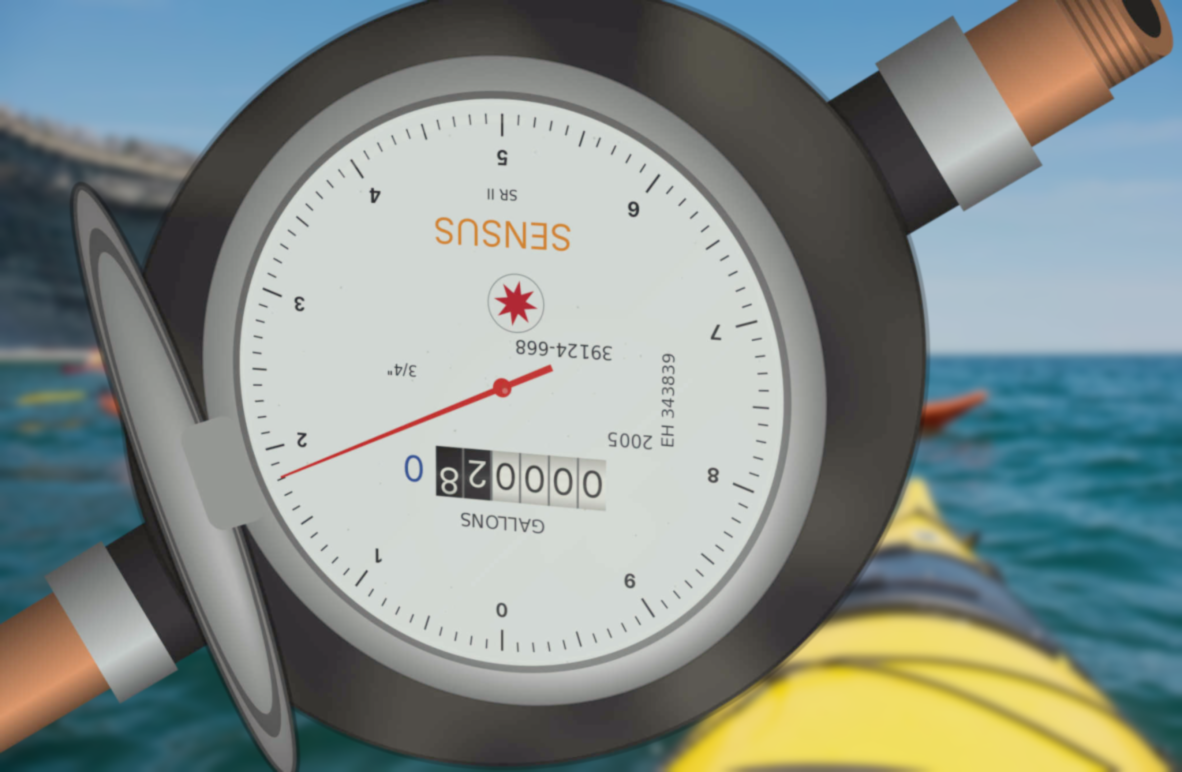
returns 281.8 gal
